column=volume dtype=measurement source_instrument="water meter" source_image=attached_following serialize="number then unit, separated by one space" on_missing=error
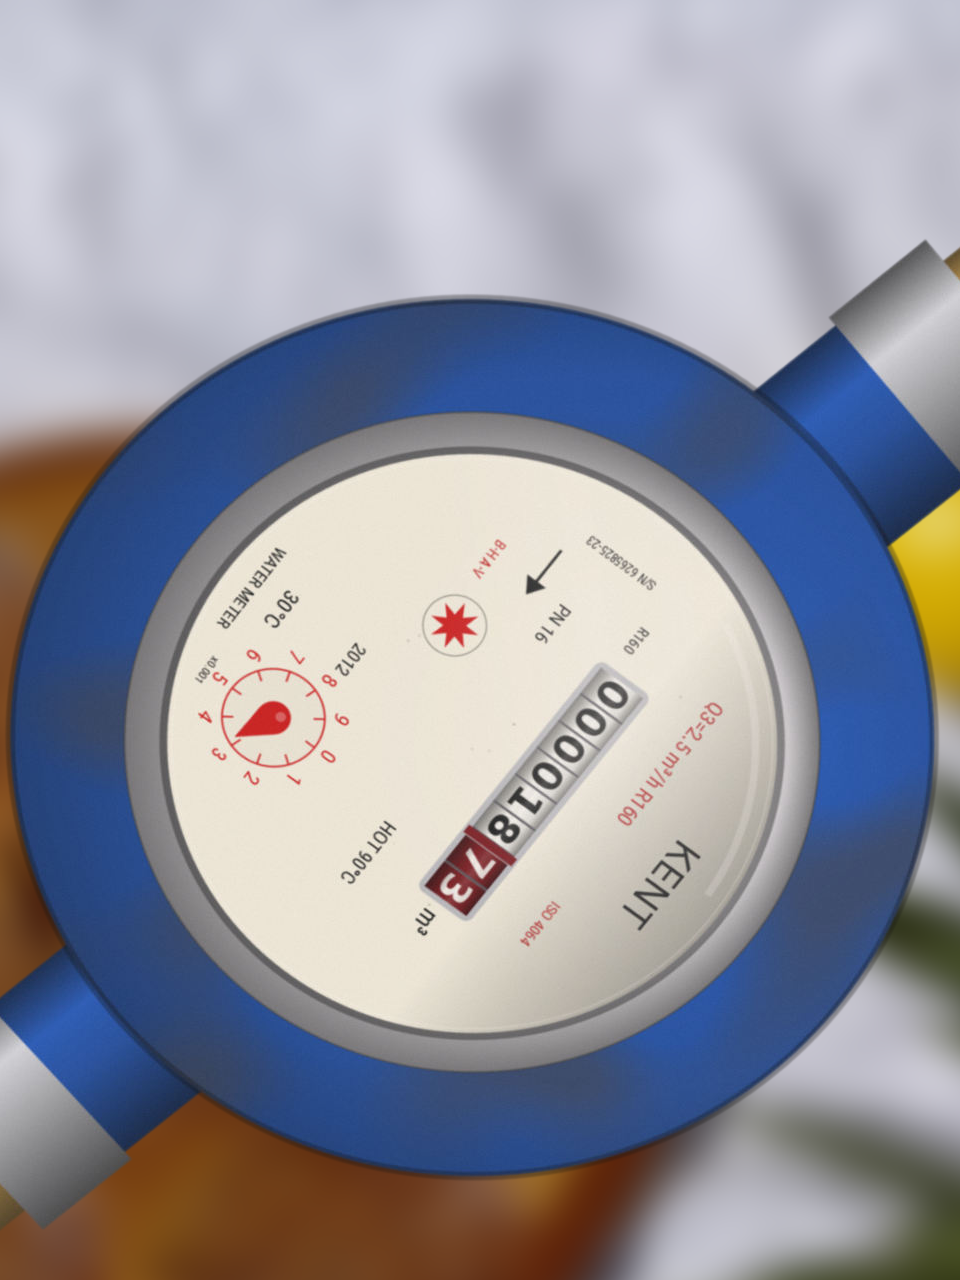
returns 18.733 m³
